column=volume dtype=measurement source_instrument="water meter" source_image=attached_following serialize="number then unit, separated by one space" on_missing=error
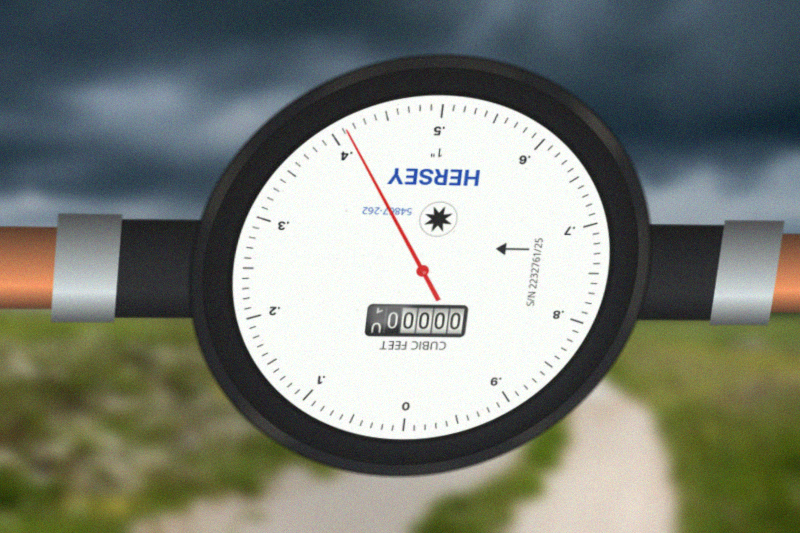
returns 0.41 ft³
